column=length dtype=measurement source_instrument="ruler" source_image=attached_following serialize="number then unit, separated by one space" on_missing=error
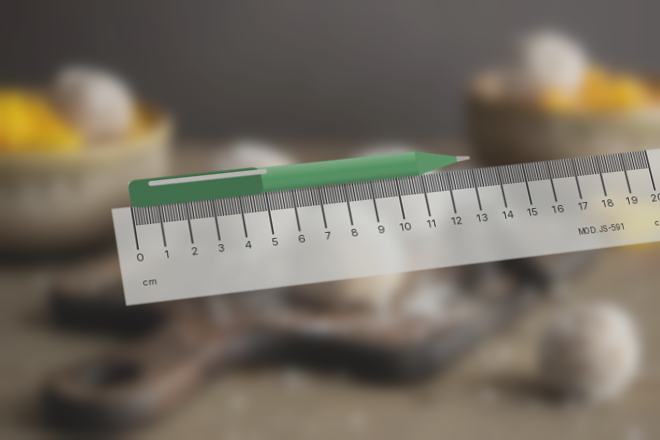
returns 13 cm
